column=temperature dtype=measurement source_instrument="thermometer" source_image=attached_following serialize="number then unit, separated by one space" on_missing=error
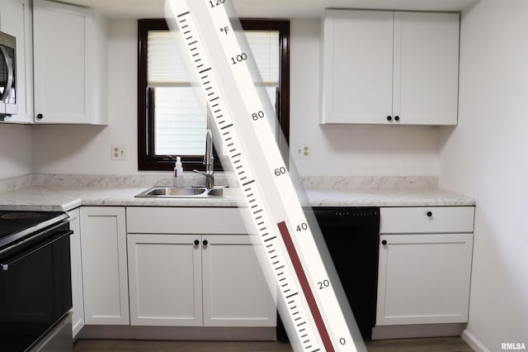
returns 44 °F
